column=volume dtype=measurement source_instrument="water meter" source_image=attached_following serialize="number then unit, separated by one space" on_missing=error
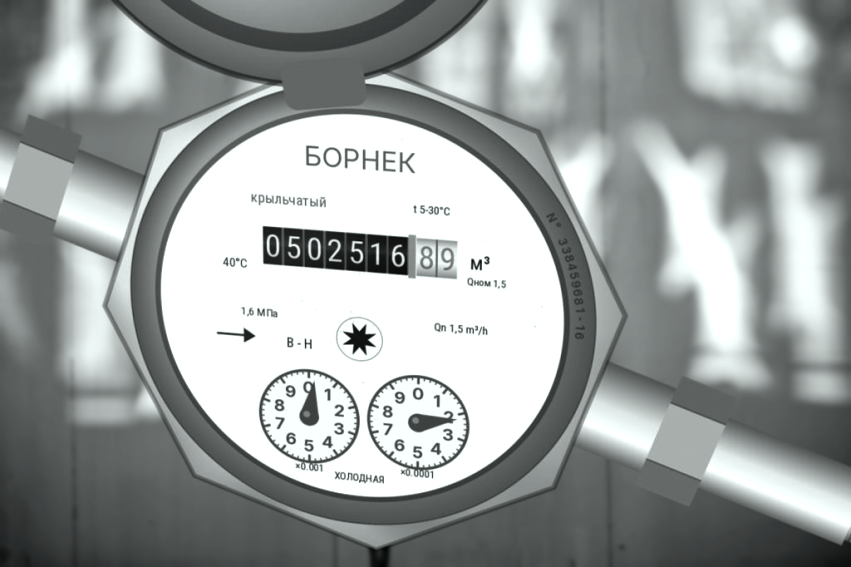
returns 502516.8902 m³
